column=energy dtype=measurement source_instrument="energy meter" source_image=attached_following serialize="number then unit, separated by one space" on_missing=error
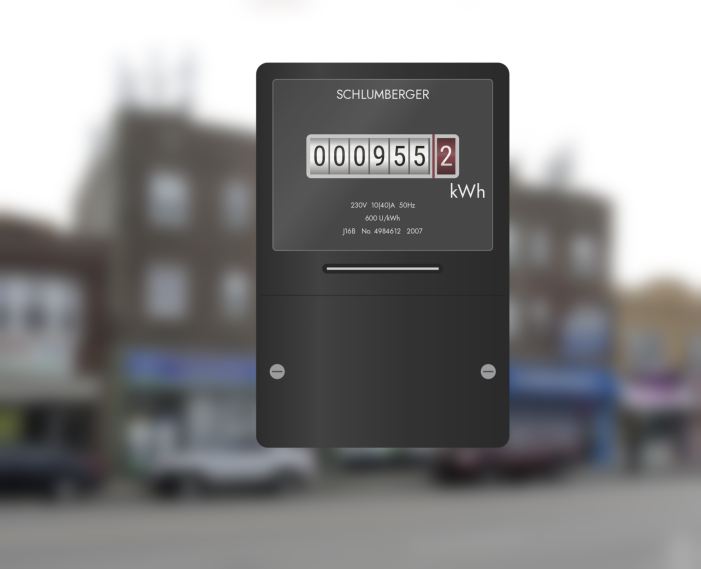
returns 955.2 kWh
